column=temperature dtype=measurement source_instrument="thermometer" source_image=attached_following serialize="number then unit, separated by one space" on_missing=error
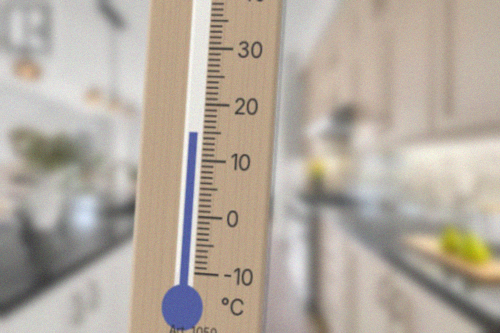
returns 15 °C
